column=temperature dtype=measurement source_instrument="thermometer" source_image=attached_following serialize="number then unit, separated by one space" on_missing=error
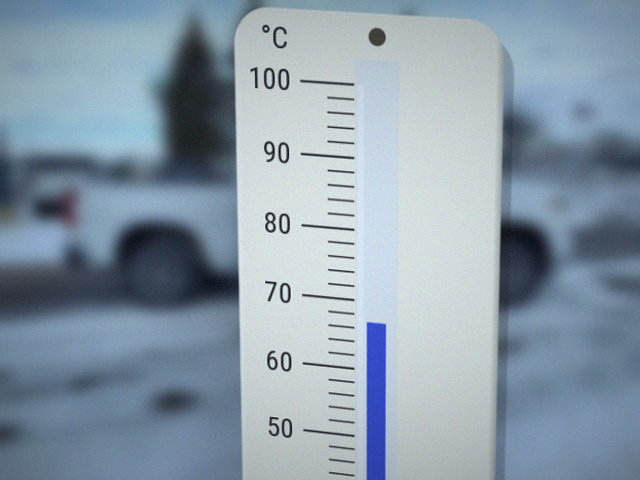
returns 67 °C
